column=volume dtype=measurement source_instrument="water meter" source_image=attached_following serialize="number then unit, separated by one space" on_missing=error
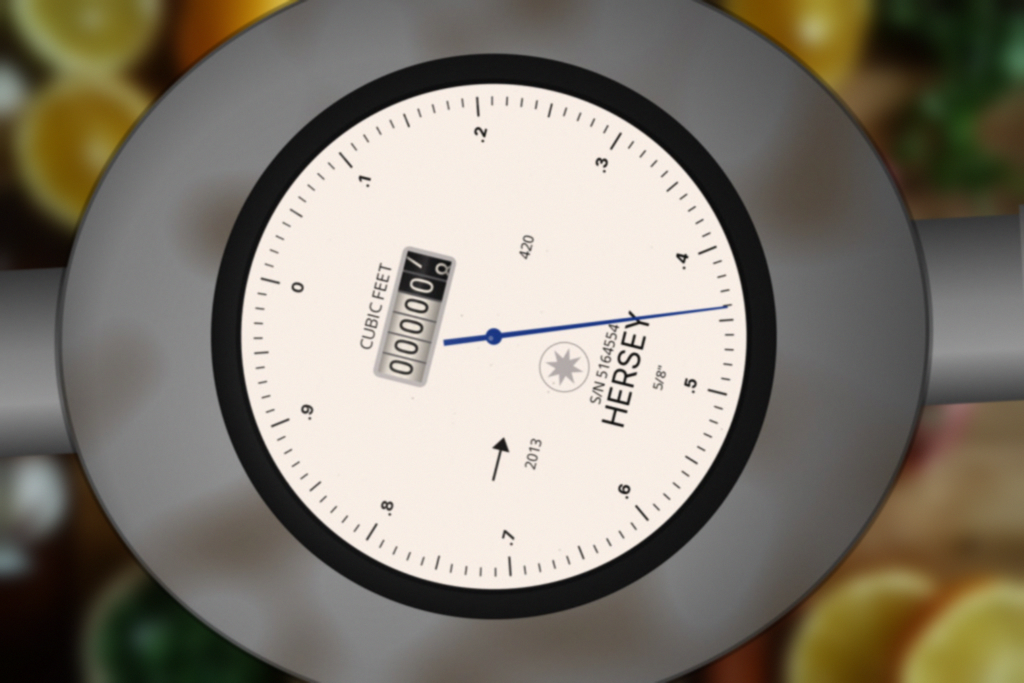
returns 7.44 ft³
